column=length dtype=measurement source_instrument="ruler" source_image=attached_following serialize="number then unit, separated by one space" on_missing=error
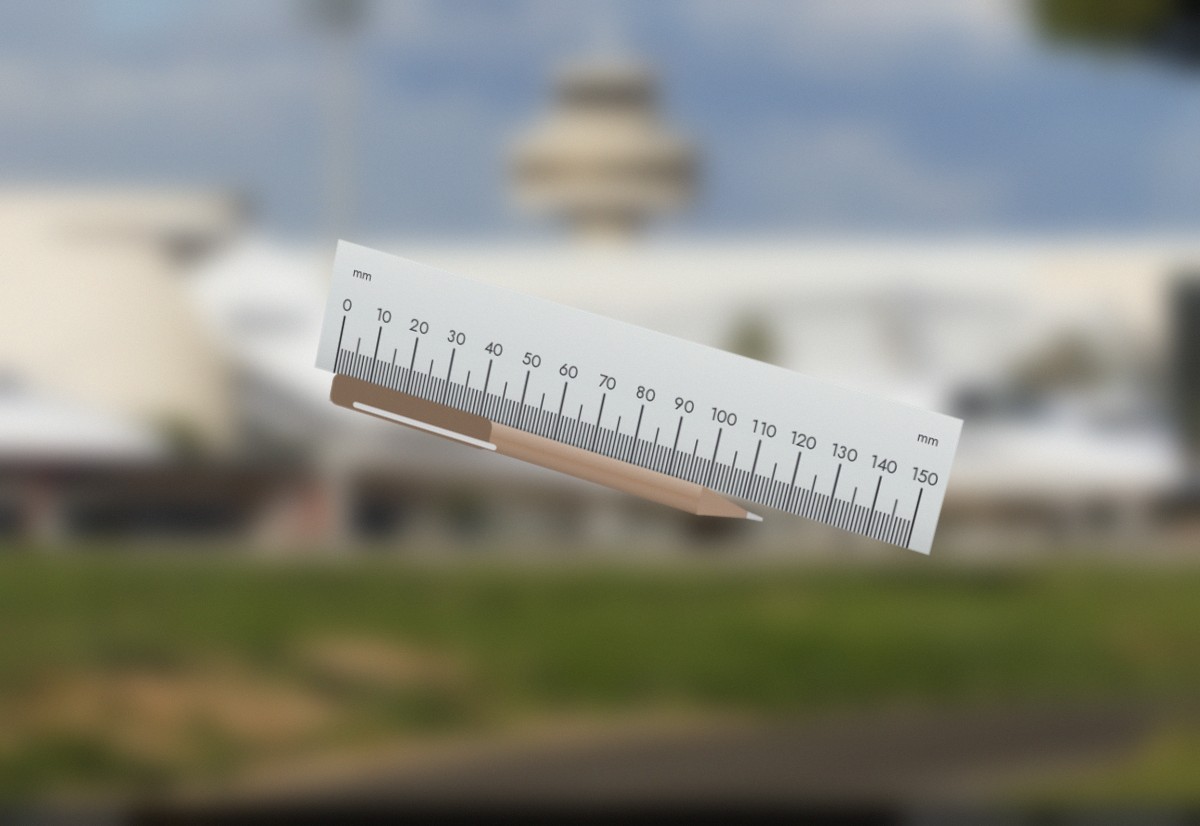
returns 115 mm
